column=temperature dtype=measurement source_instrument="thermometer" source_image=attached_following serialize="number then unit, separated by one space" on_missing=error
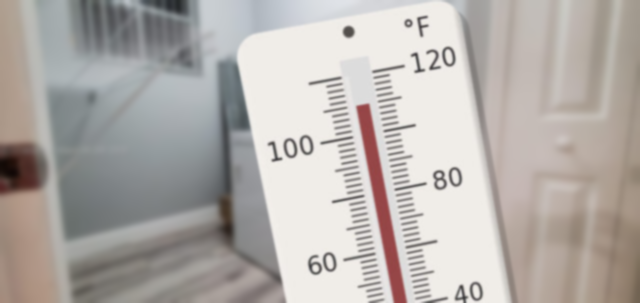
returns 110 °F
